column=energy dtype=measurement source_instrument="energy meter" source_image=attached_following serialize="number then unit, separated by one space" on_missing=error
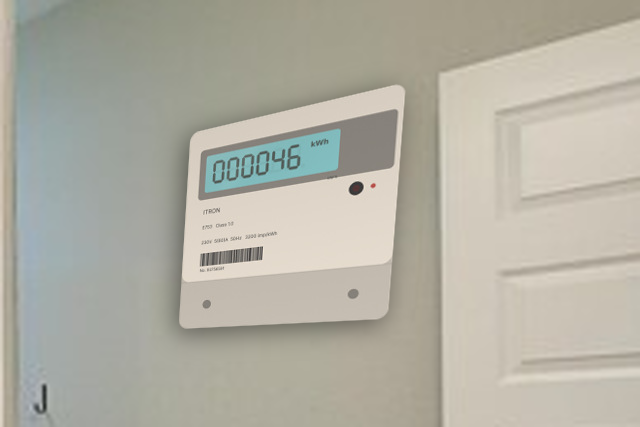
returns 46 kWh
